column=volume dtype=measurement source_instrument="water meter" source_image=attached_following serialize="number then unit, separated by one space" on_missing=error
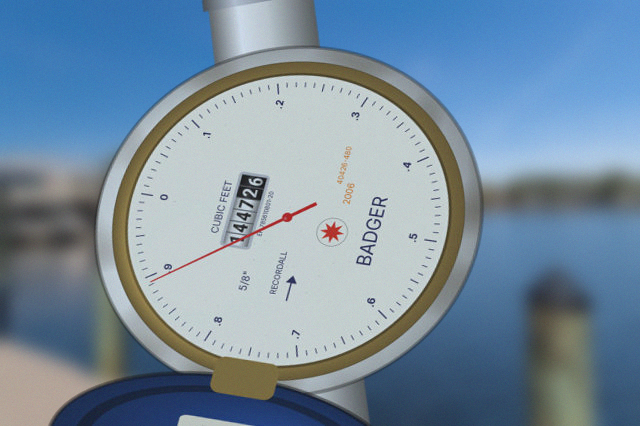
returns 144725.89 ft³
